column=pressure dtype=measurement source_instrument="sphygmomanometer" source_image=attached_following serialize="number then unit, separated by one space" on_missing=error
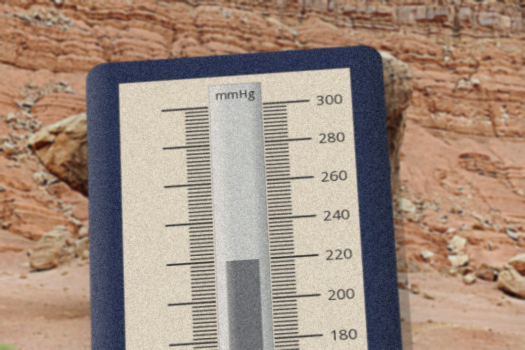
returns 220 mmHg
